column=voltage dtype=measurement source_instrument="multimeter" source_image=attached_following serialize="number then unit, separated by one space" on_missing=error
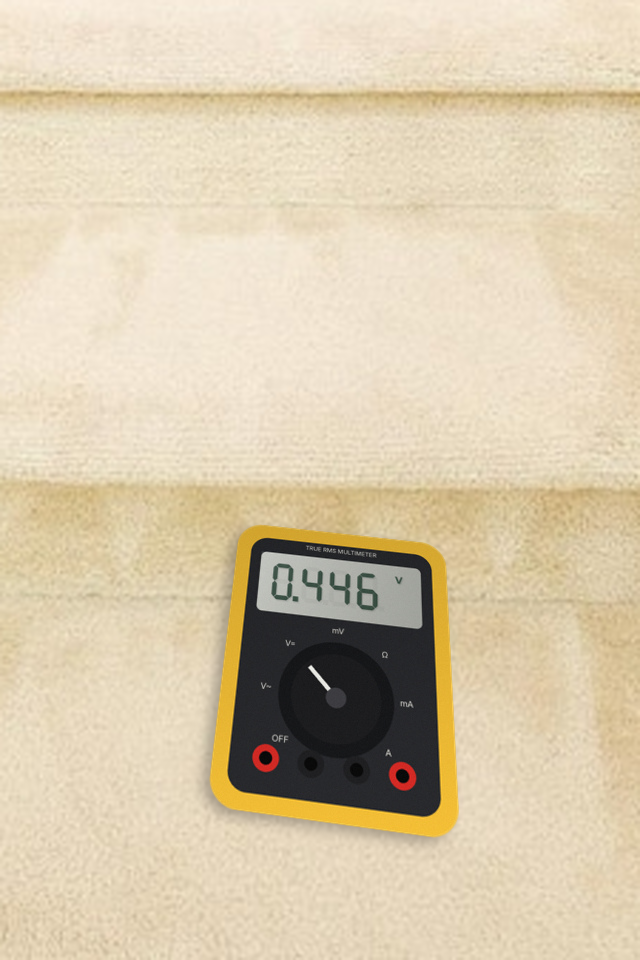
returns 0.446 V
